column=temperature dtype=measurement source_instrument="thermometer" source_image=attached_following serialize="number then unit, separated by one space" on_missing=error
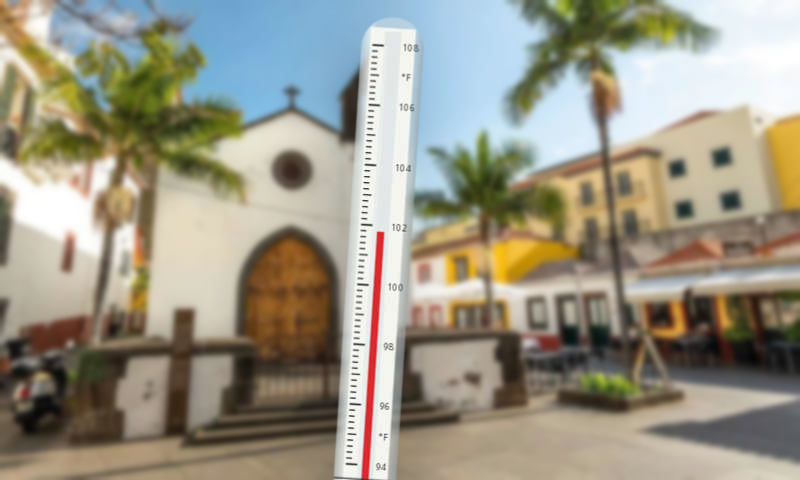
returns 101.8 °F
